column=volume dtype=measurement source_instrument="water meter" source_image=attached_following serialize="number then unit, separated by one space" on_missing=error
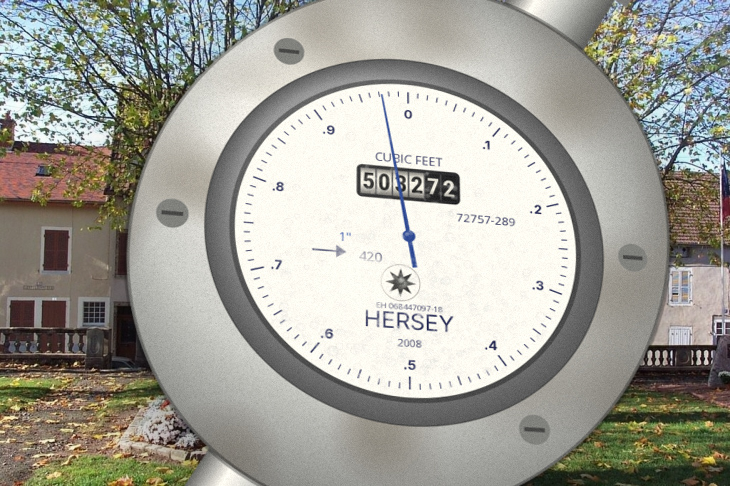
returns 503271.97 ft³
